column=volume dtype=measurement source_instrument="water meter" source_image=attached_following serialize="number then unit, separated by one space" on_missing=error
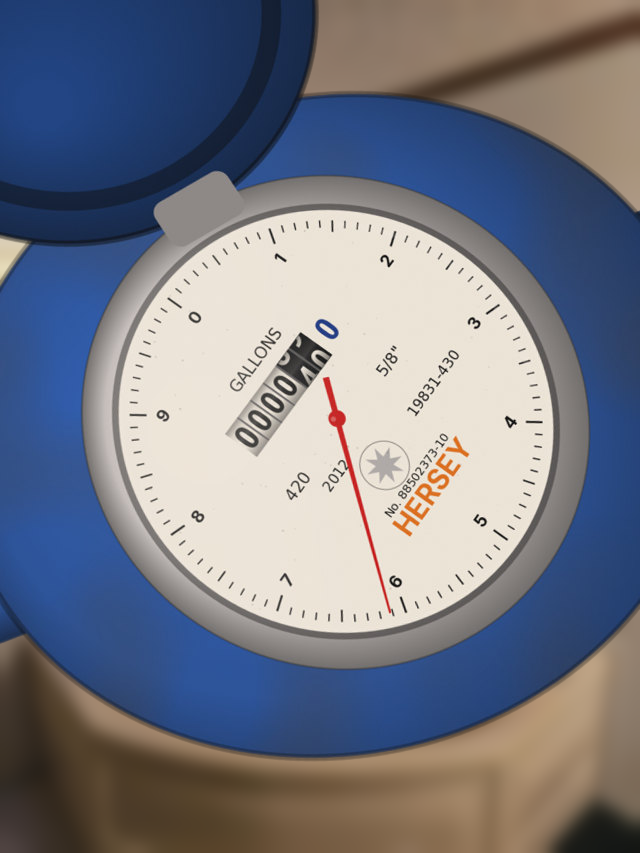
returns 396.1 gal
